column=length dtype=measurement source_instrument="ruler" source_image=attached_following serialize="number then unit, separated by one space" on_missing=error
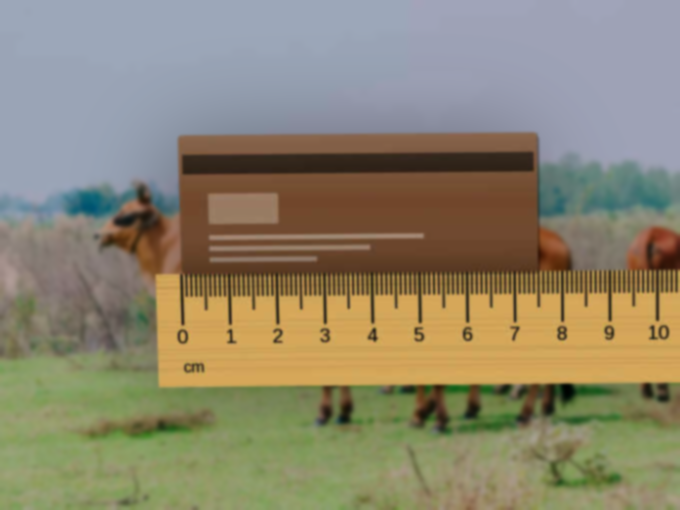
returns 7.5 cm
